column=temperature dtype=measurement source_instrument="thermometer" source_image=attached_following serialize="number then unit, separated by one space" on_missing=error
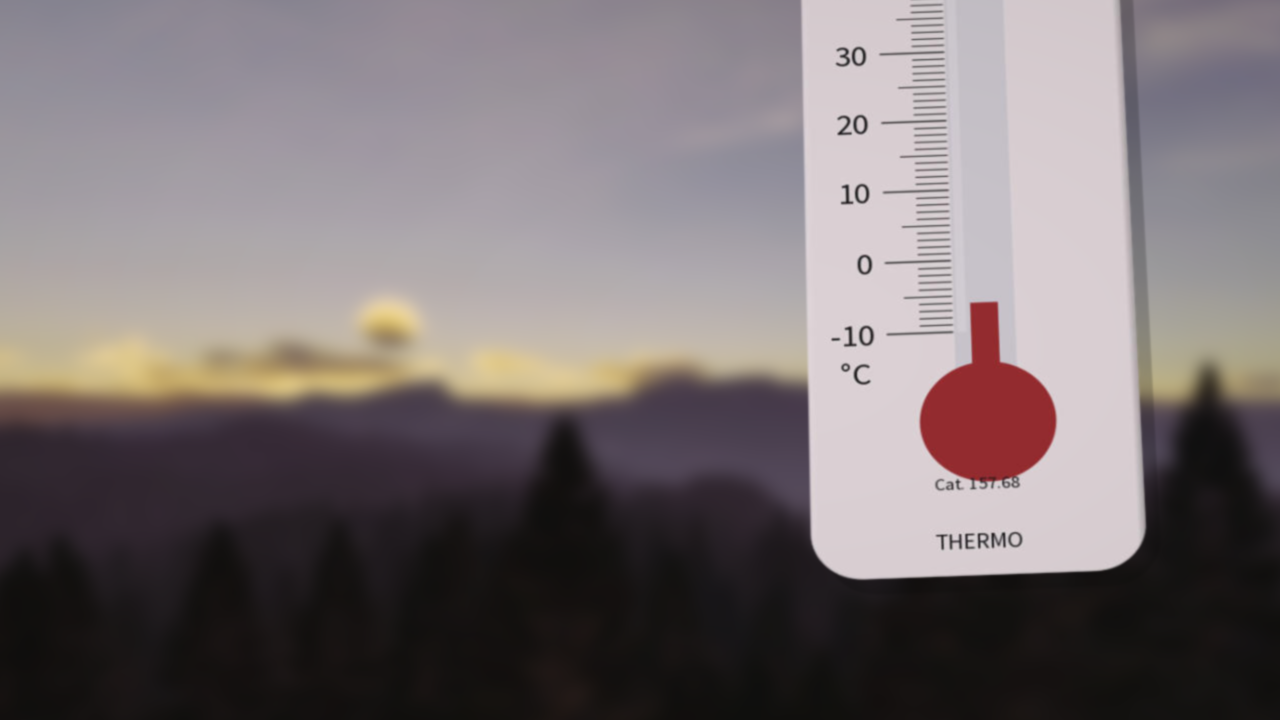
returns -6 °C
